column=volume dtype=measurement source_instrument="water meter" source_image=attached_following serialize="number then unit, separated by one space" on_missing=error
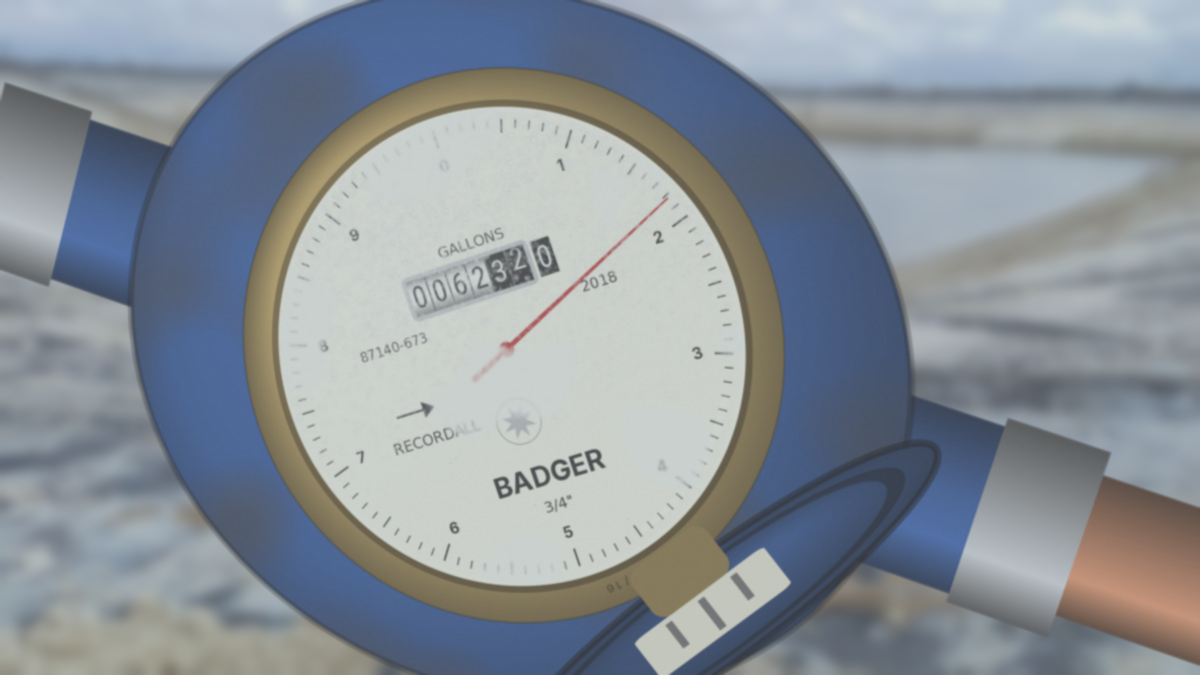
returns 62321.8 gal
